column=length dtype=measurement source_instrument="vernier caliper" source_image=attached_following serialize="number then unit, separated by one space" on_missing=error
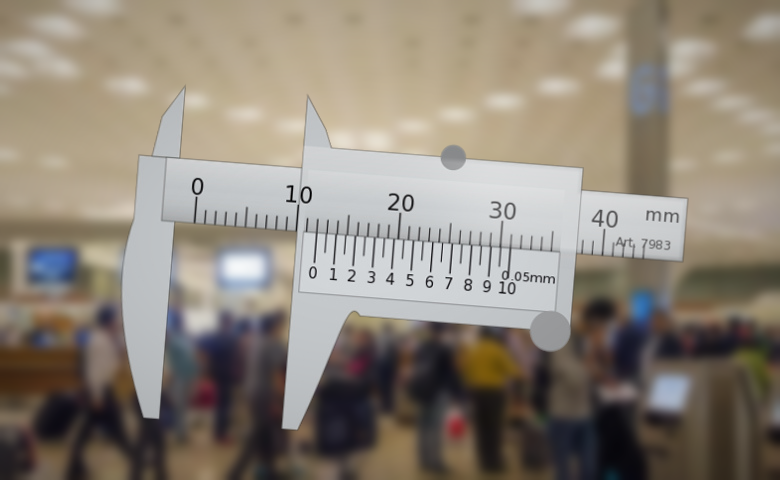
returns 12.0 mm
